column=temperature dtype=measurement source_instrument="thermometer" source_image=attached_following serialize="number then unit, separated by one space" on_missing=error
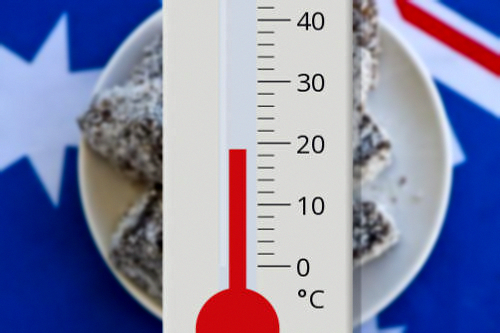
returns 19 °C
